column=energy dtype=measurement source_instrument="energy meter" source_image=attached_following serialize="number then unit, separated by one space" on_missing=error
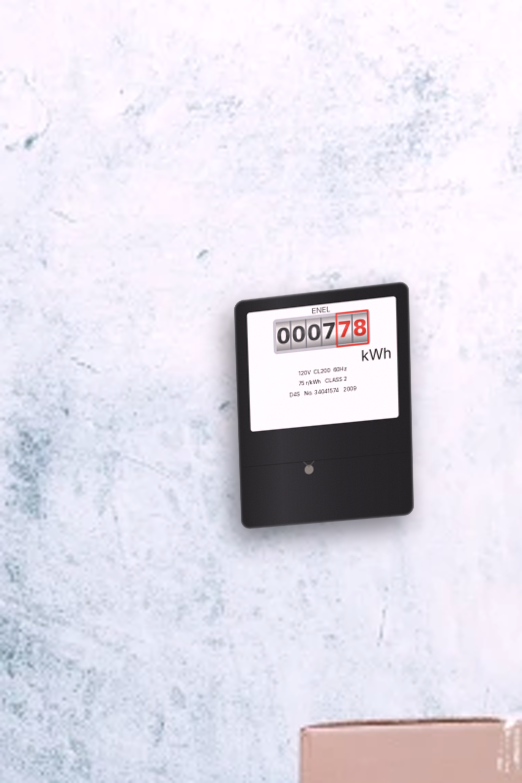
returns 7.78 kWh
